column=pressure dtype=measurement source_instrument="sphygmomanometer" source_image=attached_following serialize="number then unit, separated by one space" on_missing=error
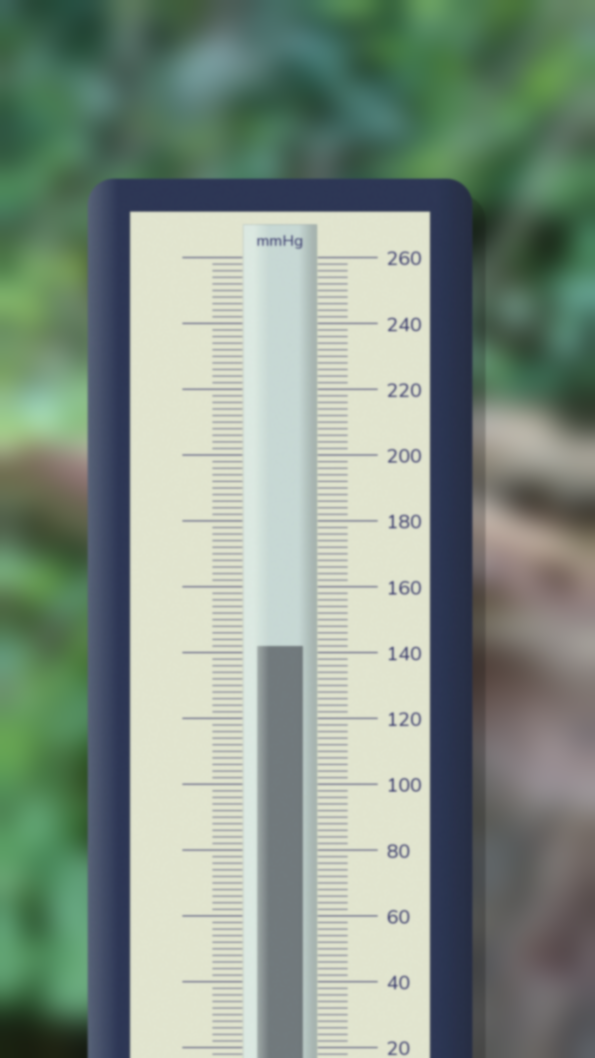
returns 142 mmHg
